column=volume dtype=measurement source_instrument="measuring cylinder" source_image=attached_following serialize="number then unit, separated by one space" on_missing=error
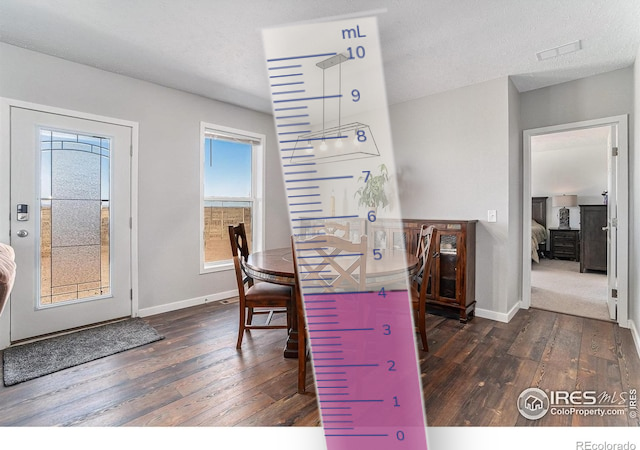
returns 4 mL
